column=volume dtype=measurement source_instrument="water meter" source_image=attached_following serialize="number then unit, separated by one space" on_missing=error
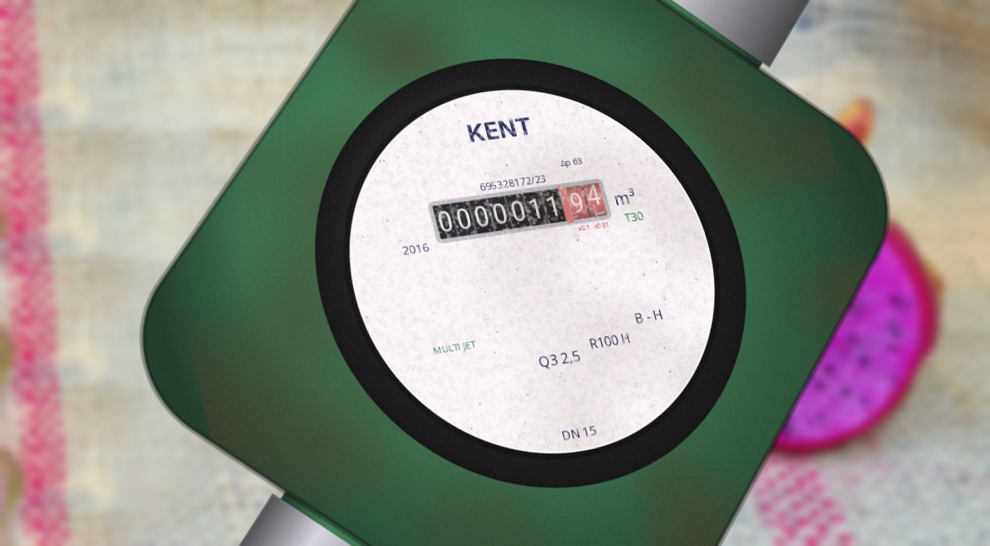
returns 11.94 m³
